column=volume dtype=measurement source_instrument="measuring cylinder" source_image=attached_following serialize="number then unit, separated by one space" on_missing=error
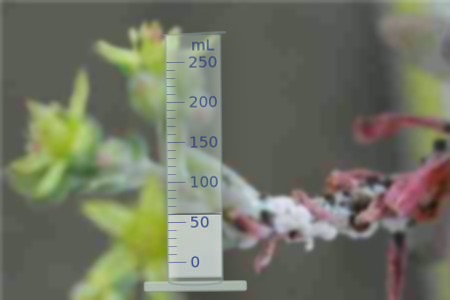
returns 60 mL
